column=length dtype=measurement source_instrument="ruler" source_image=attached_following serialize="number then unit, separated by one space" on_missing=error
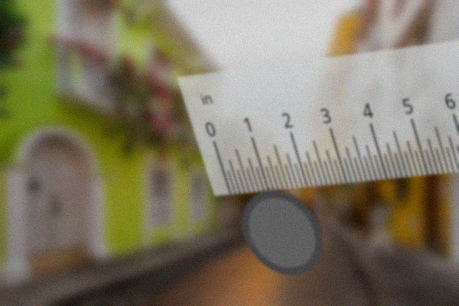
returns 2 in
